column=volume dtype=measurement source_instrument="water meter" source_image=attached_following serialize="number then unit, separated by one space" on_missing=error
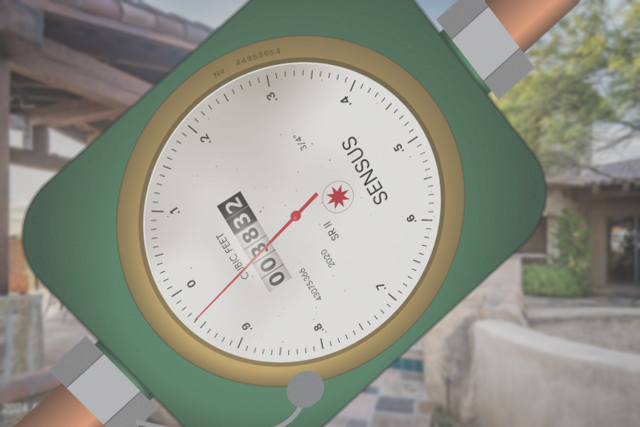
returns 3831.96 ft³
